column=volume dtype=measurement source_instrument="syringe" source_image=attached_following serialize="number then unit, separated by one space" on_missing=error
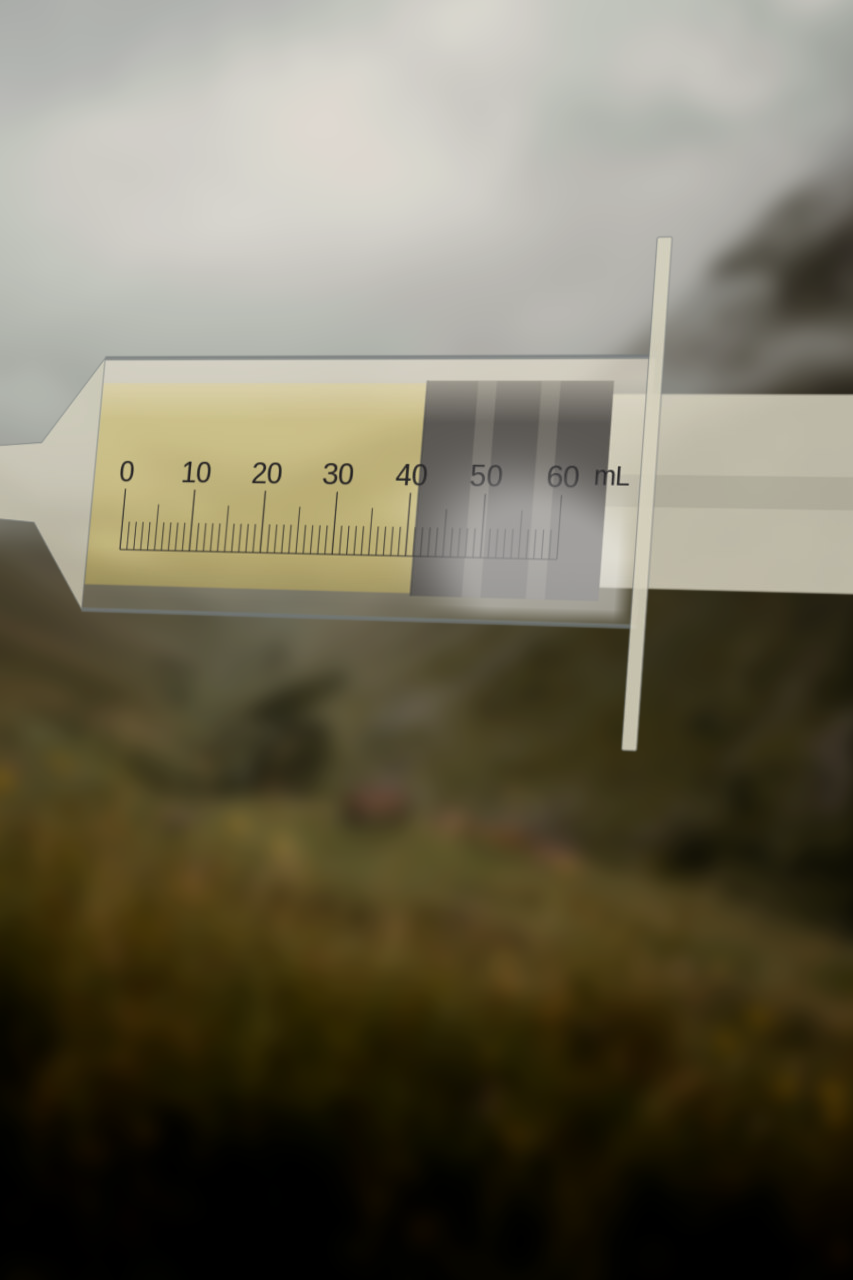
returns 41 mL
